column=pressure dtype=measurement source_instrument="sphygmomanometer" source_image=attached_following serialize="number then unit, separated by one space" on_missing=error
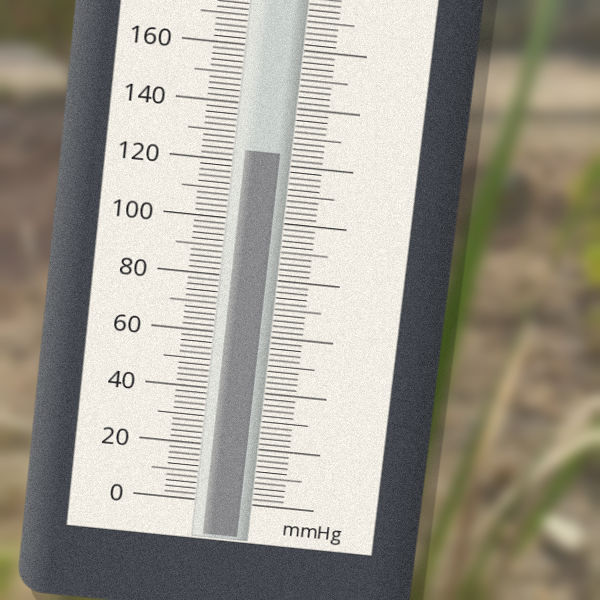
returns 124 mmHg
